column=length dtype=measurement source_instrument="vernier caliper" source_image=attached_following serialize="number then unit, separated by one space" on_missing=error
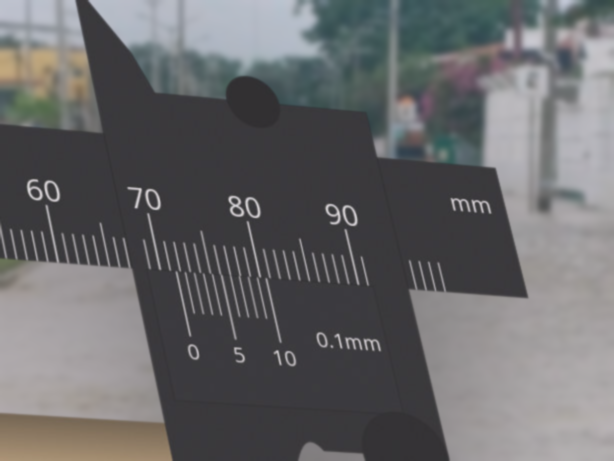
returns 71.6 mm
